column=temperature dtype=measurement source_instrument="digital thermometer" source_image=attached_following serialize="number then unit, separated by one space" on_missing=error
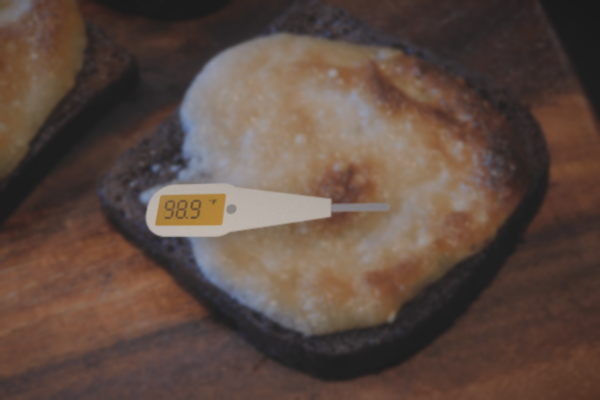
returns 98.9 °F
